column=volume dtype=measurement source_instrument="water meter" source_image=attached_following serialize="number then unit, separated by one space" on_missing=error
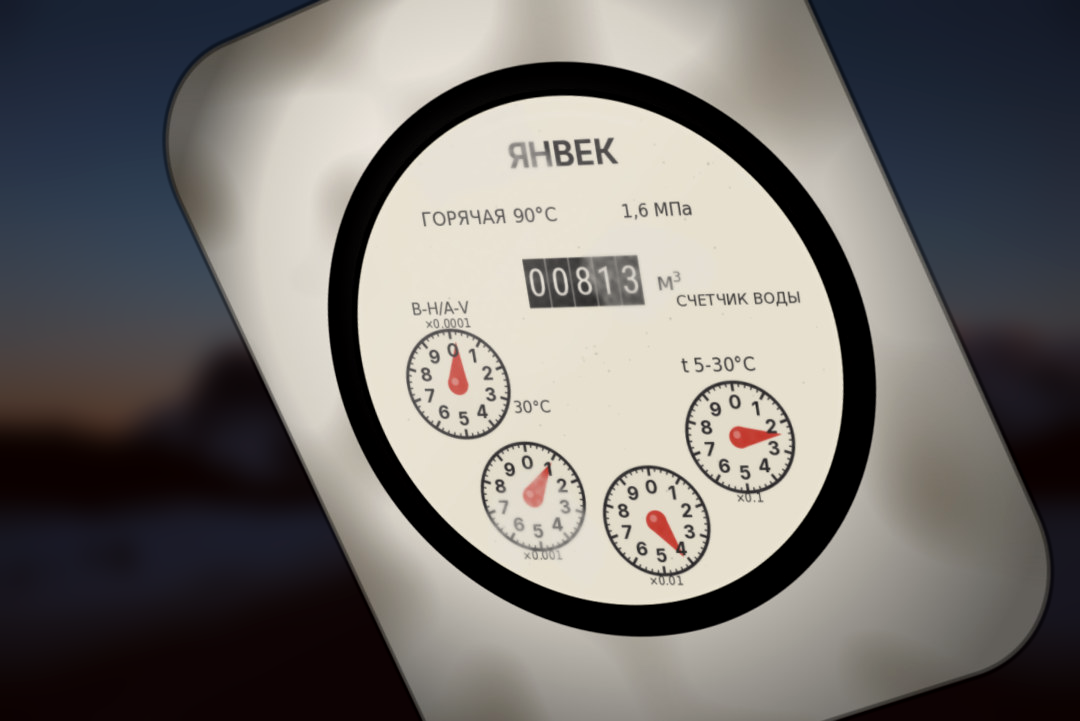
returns 813.2410 m³
